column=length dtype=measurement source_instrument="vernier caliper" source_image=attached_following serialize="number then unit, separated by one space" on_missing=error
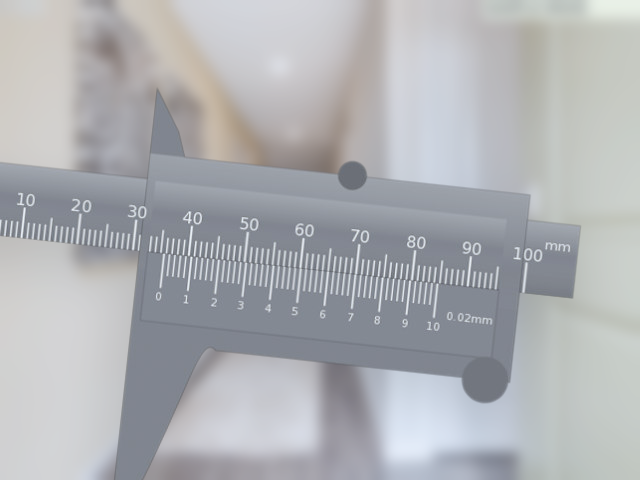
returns 35.6 mm
